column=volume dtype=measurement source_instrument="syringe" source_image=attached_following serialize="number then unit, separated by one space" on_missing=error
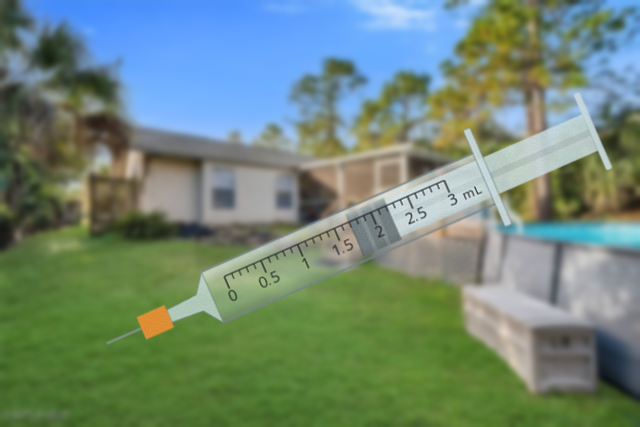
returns 1.7 mL
